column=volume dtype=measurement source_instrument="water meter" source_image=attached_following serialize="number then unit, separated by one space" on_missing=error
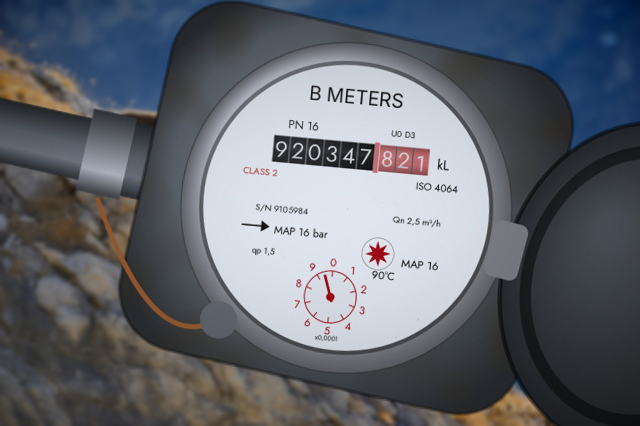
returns 920347.8209 kL
